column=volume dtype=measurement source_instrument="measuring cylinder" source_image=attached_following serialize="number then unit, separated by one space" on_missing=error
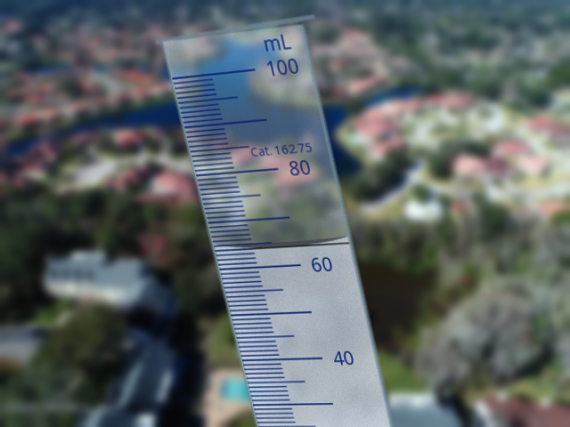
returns 64 mL
